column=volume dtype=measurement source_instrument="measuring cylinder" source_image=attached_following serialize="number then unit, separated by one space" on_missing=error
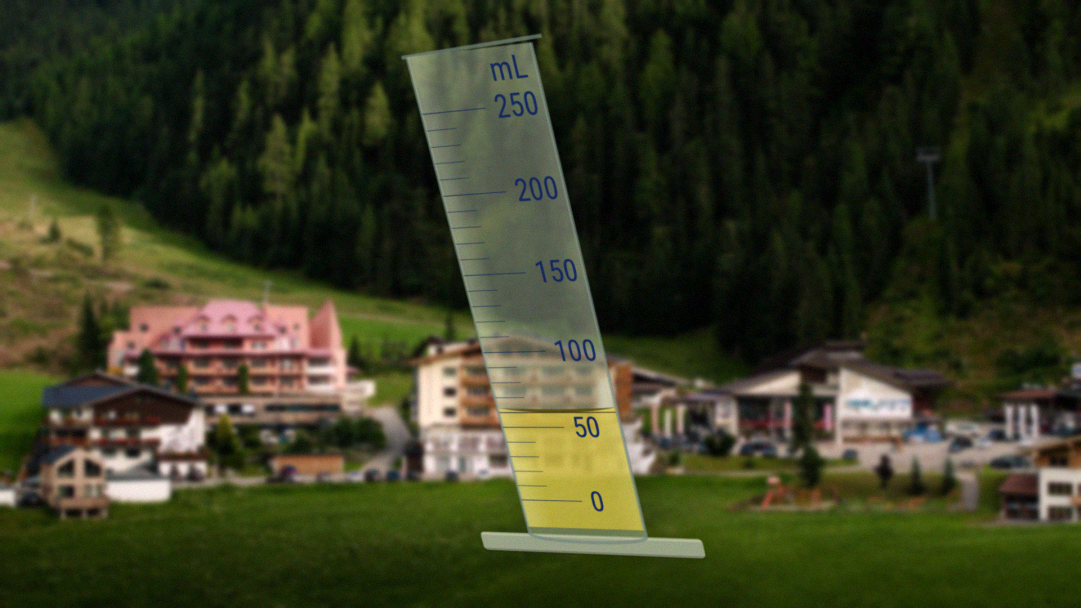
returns 60 mL
